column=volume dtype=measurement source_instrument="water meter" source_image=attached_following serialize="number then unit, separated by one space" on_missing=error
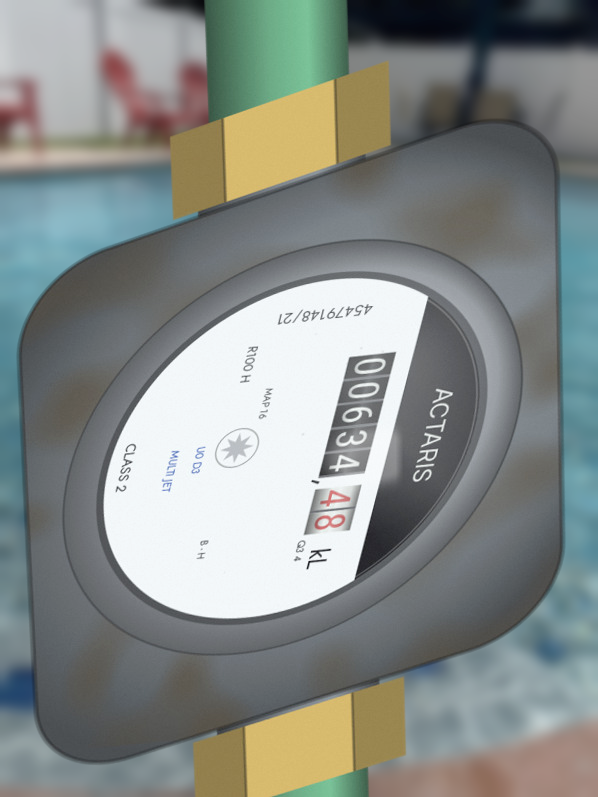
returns 634.48 kL
